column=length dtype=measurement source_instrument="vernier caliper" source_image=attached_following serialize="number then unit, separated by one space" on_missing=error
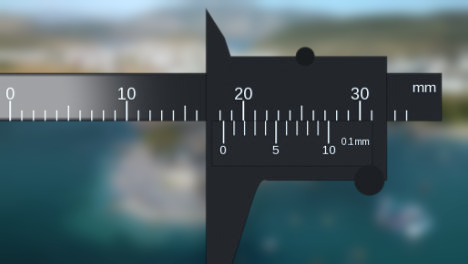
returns 18.3 mm
